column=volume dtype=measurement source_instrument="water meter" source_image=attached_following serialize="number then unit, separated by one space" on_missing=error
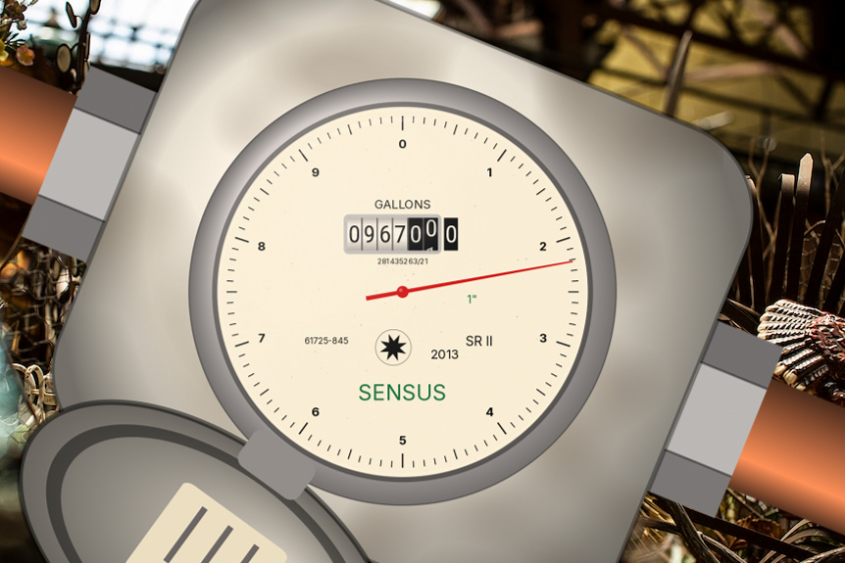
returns 967002.2 gal
